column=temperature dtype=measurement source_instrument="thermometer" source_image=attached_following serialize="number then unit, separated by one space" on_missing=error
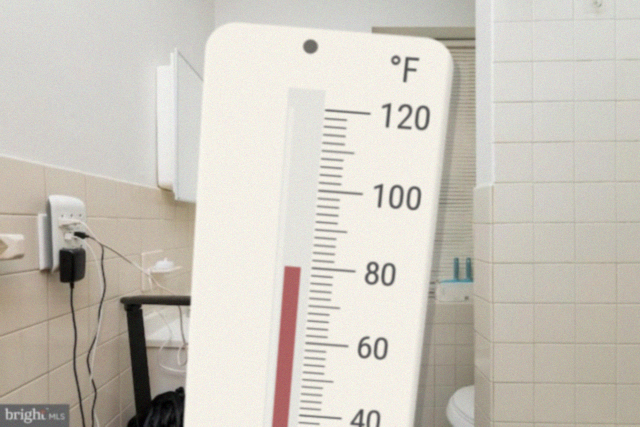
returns 80 °F
